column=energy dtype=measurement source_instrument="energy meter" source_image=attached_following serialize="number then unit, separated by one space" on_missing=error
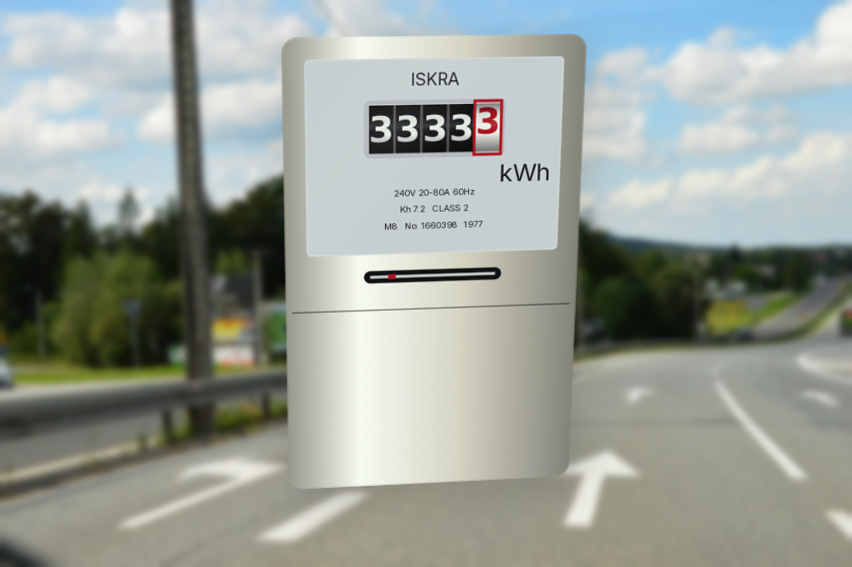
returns 3333.3 kWh
